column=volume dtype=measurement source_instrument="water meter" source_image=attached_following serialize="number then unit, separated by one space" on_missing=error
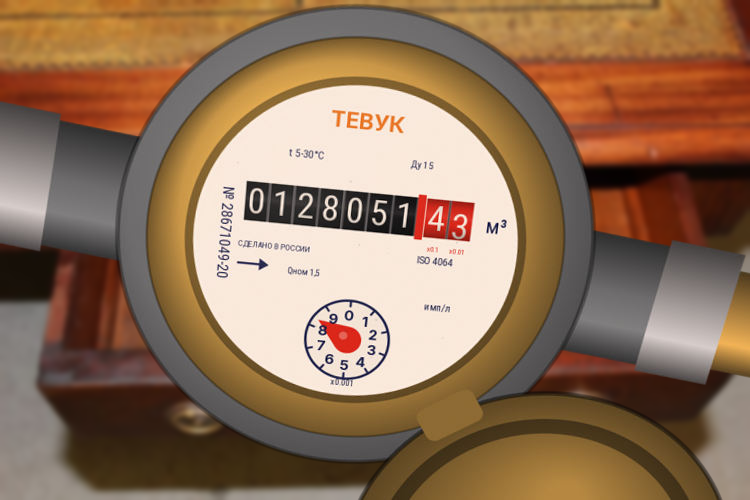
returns 128051.428 m³
